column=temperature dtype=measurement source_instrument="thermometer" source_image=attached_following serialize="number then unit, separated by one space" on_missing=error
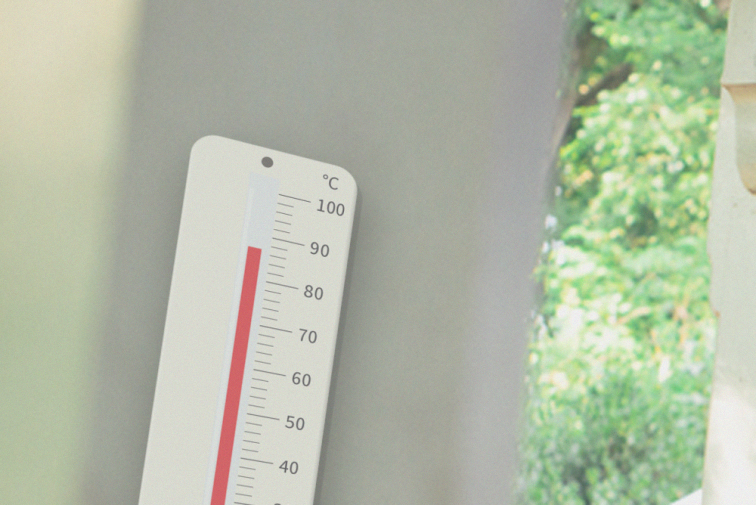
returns 87 °C
